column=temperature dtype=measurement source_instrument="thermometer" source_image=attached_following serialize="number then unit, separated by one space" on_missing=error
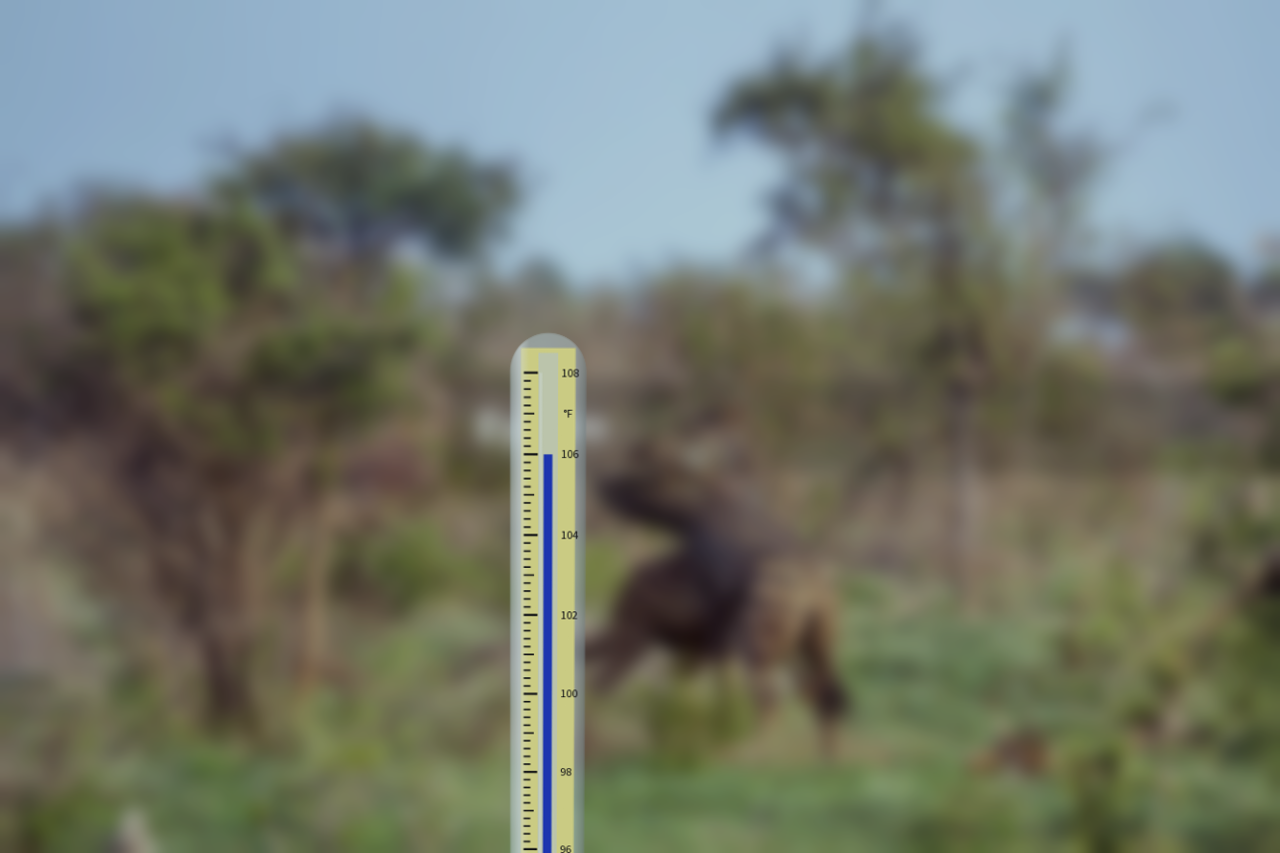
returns 106 °F
